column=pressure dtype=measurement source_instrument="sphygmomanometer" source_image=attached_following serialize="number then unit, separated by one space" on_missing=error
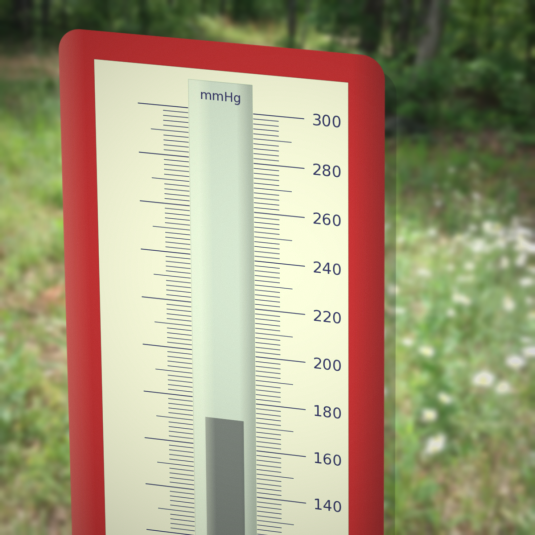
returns 172 mmHg
